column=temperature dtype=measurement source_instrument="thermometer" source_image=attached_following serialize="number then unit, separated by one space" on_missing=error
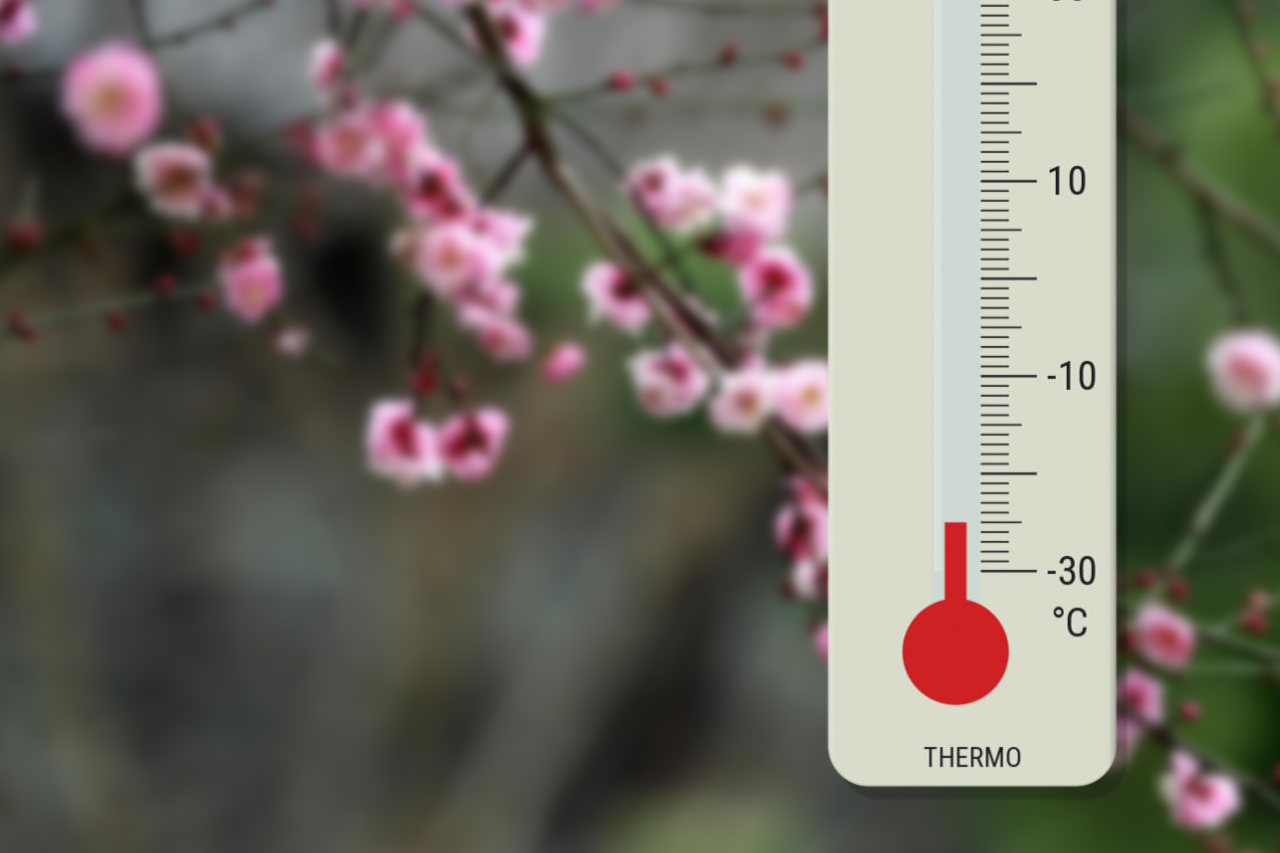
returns -25 °C
